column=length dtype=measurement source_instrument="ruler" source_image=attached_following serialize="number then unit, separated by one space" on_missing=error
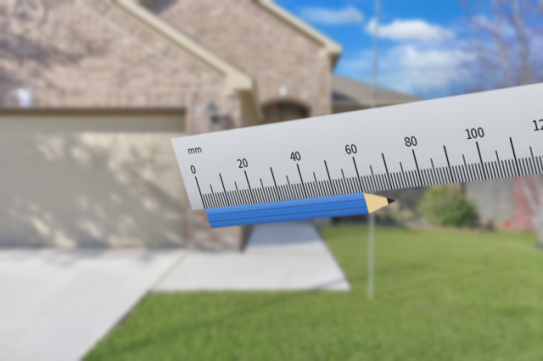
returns 70 mm
